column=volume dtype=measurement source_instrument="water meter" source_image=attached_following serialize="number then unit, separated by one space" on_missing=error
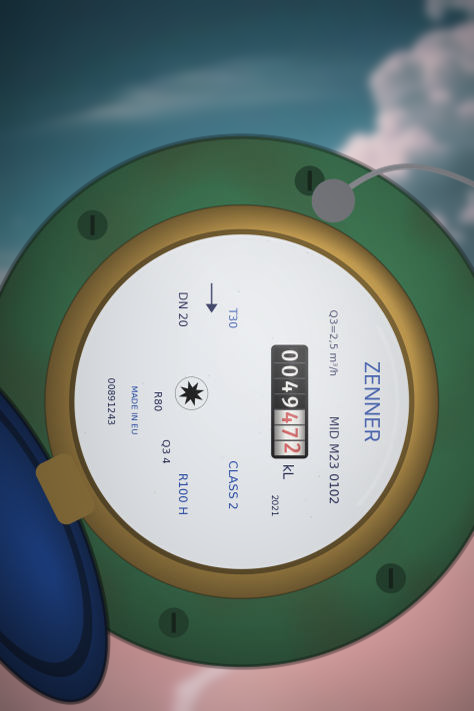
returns 49.472 kL
